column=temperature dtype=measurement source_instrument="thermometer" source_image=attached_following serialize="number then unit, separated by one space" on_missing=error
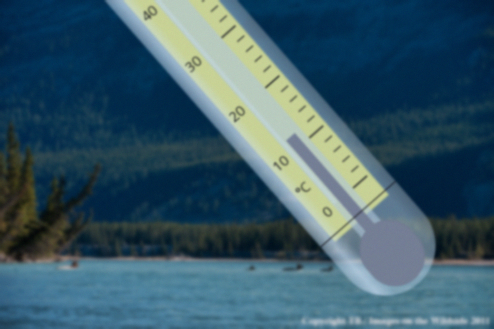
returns 12 °C
